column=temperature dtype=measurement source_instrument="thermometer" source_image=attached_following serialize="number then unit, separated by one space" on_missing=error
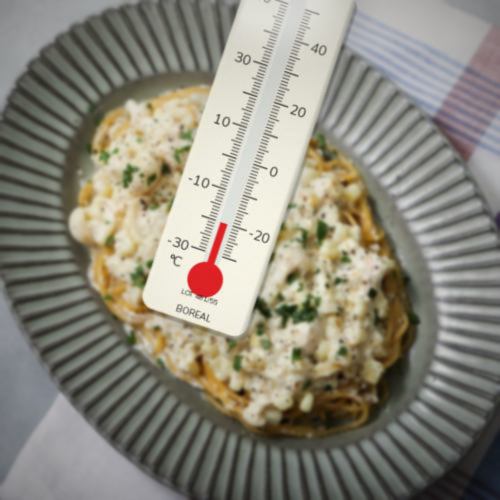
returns -20 °C
